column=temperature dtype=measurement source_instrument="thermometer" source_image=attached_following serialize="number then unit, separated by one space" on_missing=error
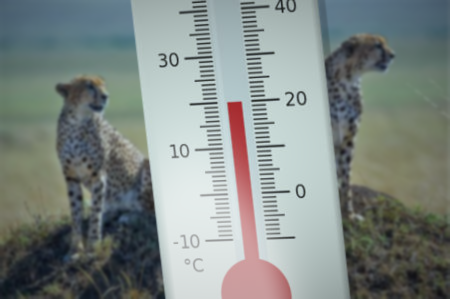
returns 20 °C
